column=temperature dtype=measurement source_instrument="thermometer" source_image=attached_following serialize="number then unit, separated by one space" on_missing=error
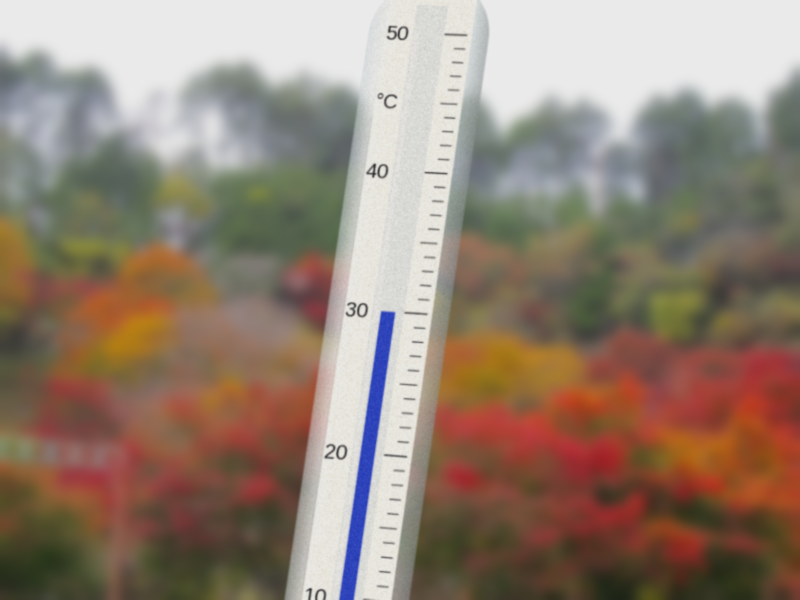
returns 30 °C
